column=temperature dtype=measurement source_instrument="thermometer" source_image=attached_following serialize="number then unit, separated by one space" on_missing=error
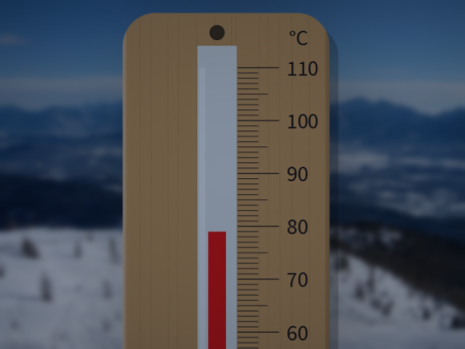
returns 79 °C
